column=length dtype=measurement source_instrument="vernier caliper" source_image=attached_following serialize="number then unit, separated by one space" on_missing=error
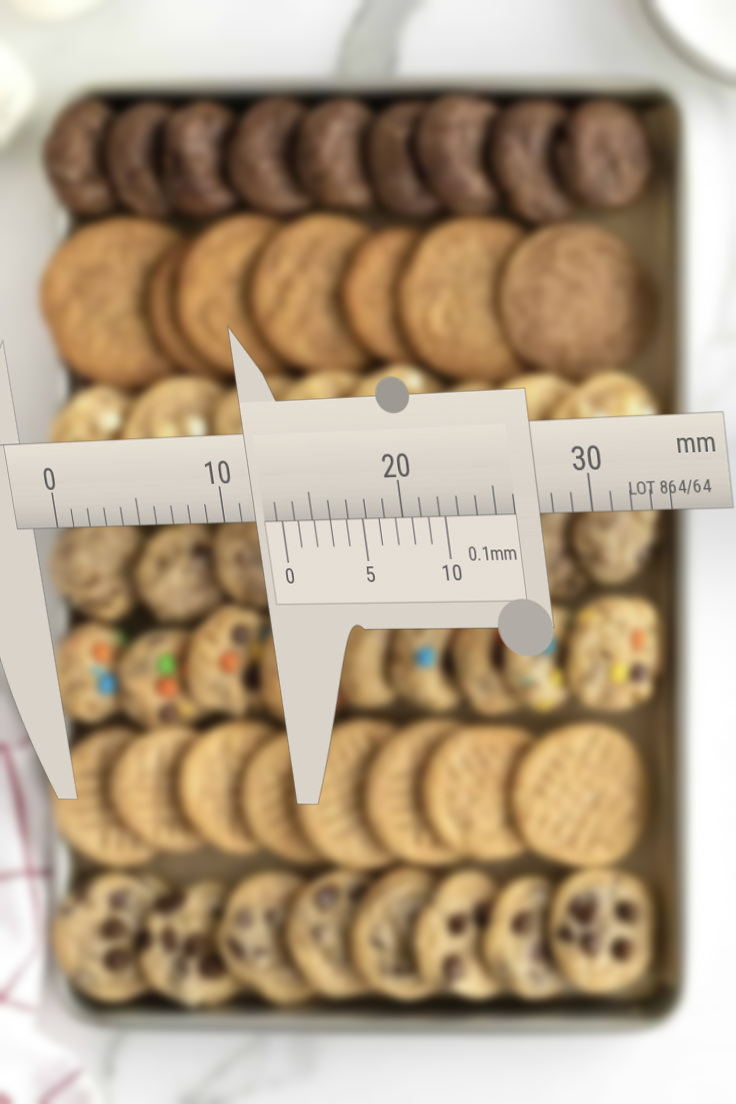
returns 13.3 mm
